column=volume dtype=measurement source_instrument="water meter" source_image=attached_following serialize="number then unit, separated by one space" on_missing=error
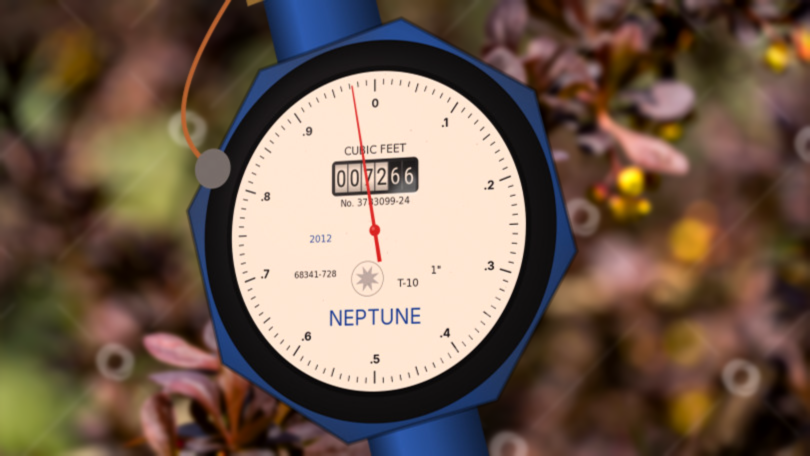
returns 7265.97 ft³
